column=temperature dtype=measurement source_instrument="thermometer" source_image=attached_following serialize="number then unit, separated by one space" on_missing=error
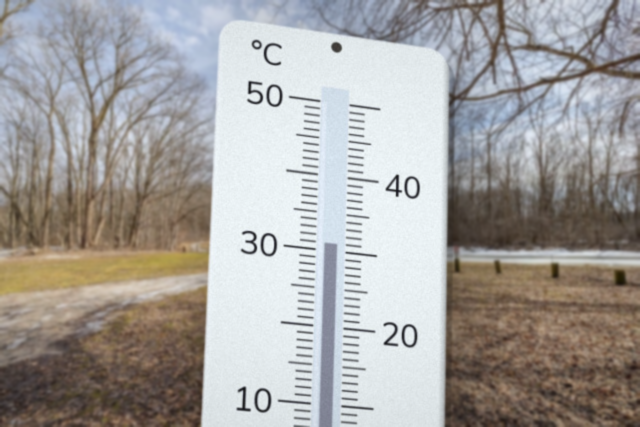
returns 31 °C
